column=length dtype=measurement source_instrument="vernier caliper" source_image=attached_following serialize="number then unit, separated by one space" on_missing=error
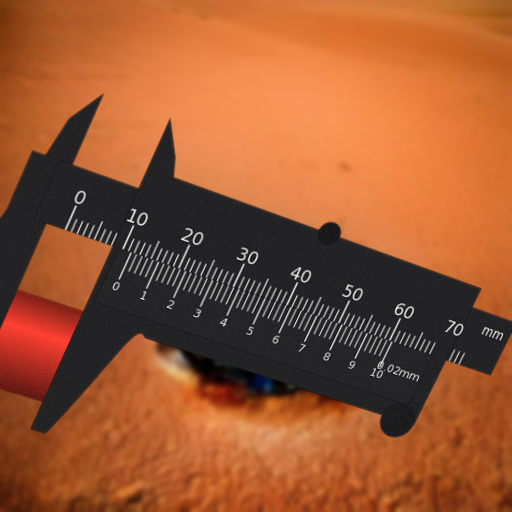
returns 11.5 mm
